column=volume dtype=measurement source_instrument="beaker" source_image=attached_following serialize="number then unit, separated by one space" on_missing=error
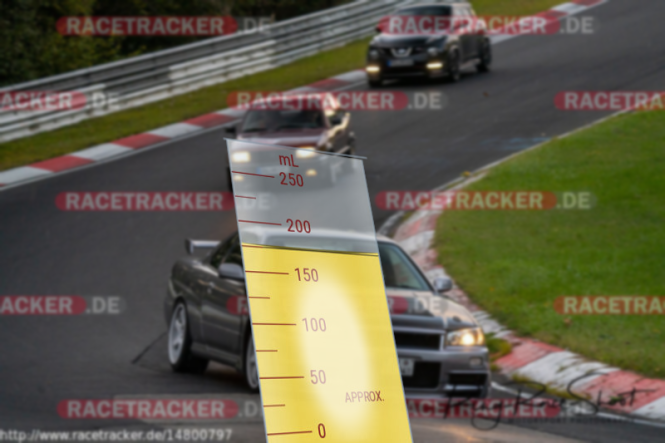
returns 175 mL
